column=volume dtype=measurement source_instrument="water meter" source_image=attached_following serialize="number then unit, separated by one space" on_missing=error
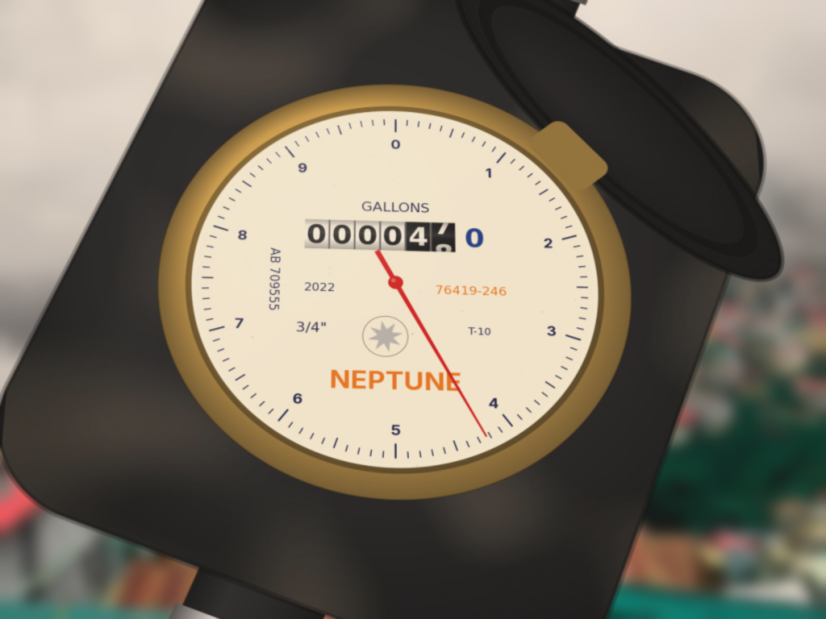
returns 474.2 gal
